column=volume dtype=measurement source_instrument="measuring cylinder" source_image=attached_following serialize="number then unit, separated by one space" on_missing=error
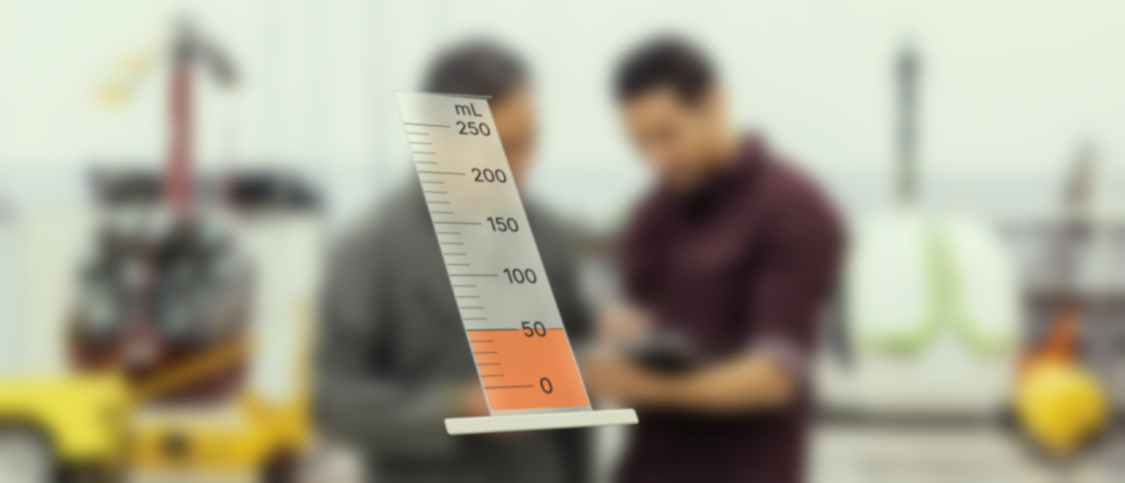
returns 50 mL
